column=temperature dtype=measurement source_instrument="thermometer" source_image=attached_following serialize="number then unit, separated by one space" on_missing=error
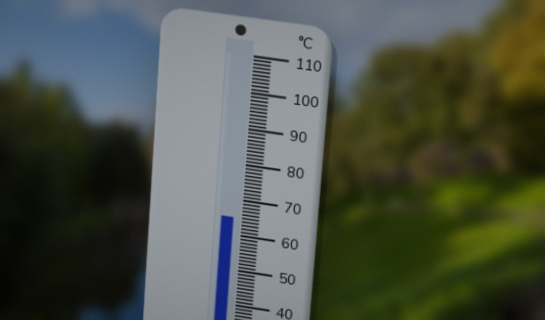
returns 65 °C
